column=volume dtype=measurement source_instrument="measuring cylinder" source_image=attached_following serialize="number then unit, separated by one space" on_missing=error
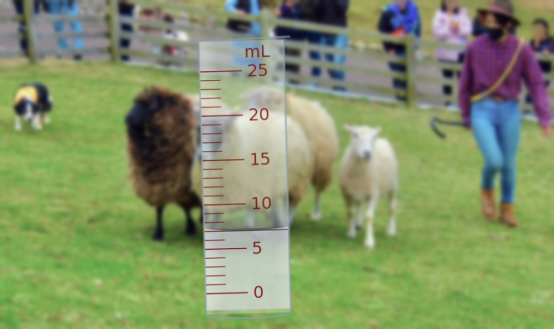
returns 7 mL
